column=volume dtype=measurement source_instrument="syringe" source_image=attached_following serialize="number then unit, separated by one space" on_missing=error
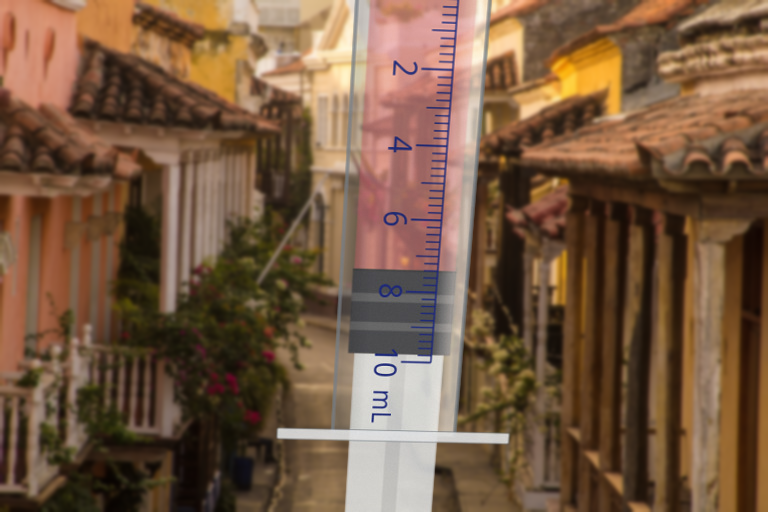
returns 7.4 mL
